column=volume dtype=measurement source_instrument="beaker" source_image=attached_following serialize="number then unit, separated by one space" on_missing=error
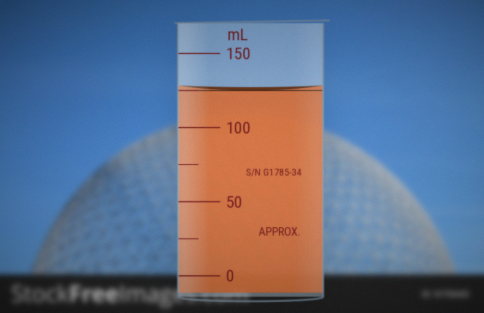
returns 125 mL
